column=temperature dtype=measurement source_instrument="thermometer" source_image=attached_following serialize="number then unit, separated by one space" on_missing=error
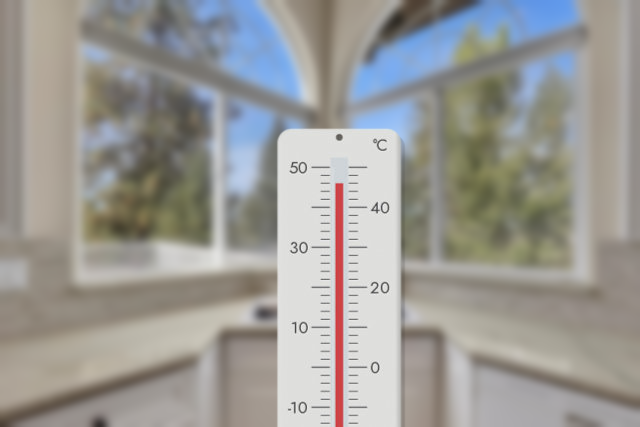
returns 46 °C
